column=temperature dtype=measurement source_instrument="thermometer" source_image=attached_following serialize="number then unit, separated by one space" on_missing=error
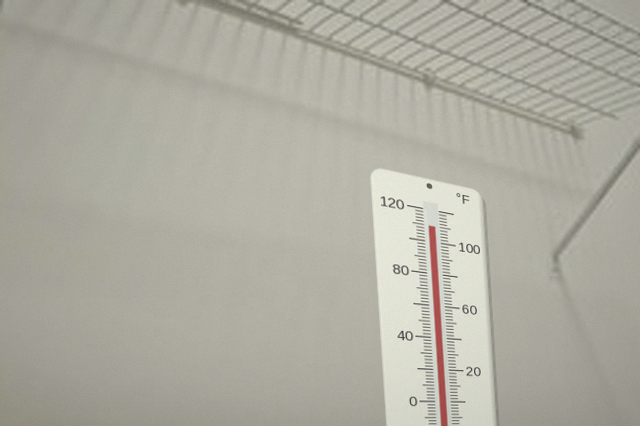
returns 110 °F
